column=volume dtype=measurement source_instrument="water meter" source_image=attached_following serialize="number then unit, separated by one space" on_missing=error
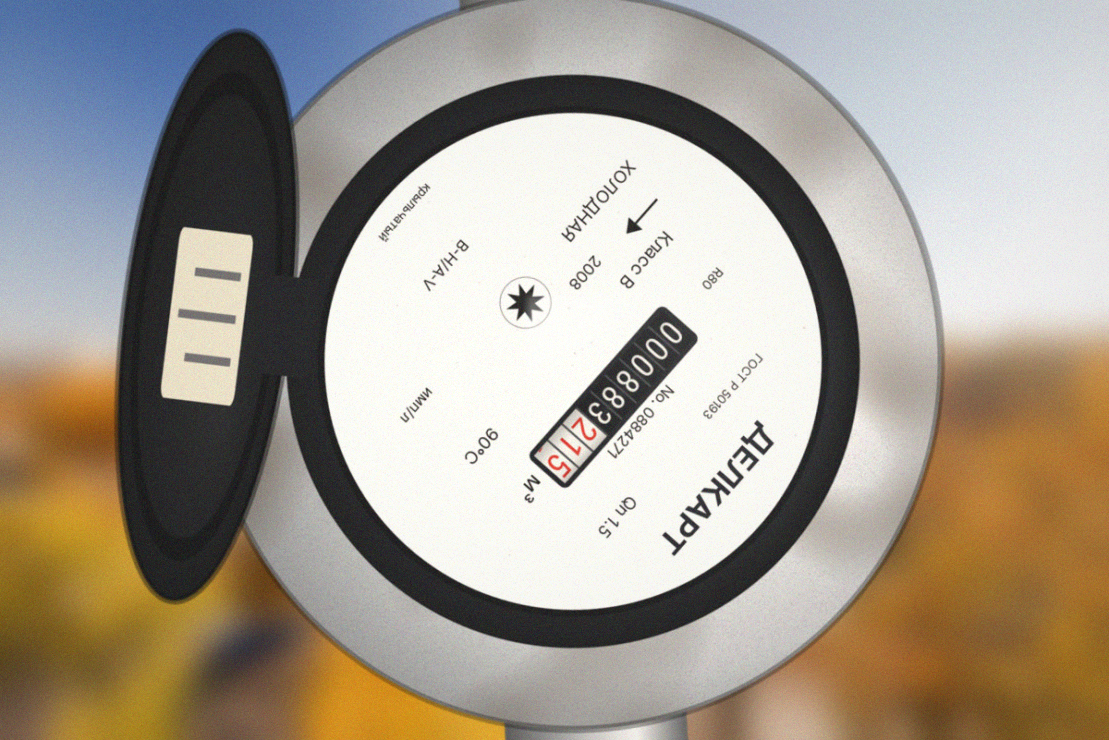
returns 883.215 m³
